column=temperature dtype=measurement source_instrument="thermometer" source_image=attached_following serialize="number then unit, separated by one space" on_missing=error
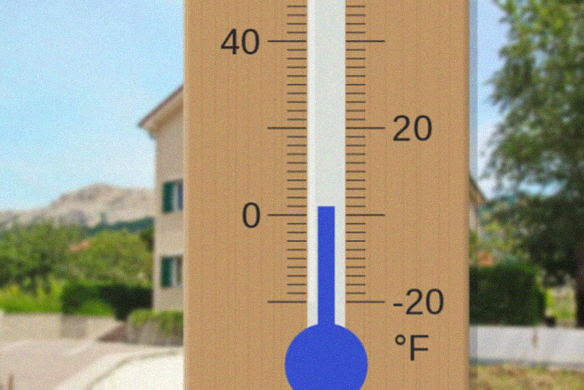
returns 2 °F
